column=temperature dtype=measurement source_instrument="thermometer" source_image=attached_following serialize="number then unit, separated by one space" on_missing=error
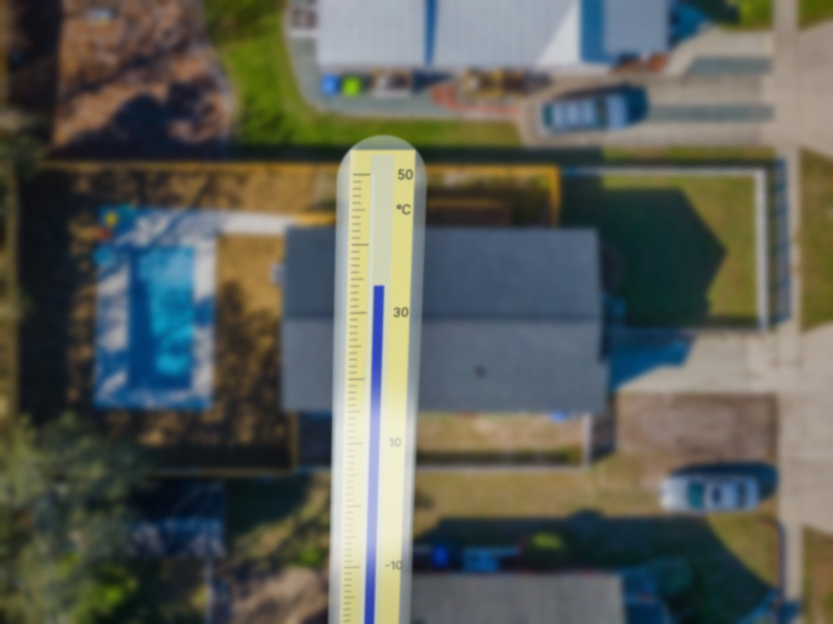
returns 34 °C
